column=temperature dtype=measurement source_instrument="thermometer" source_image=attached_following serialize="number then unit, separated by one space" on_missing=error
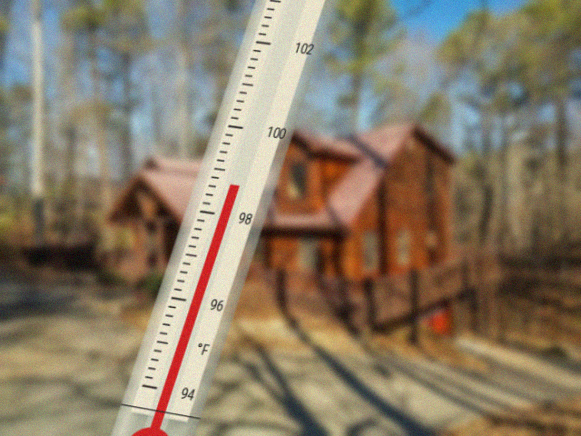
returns 98.7 °F
